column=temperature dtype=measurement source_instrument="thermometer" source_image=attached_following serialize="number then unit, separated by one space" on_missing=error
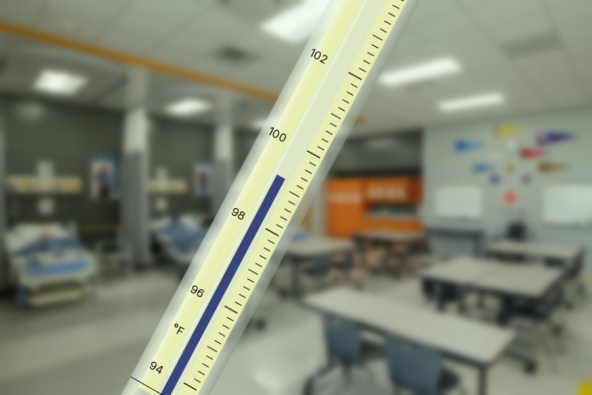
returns 99.2 °F
